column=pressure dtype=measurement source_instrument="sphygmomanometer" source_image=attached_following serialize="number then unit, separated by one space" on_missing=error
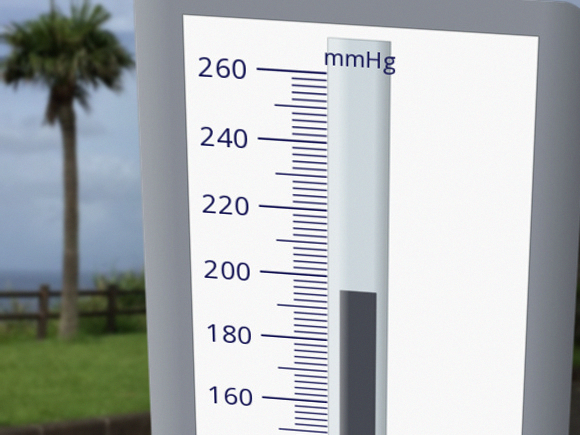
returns 196 mmHg
